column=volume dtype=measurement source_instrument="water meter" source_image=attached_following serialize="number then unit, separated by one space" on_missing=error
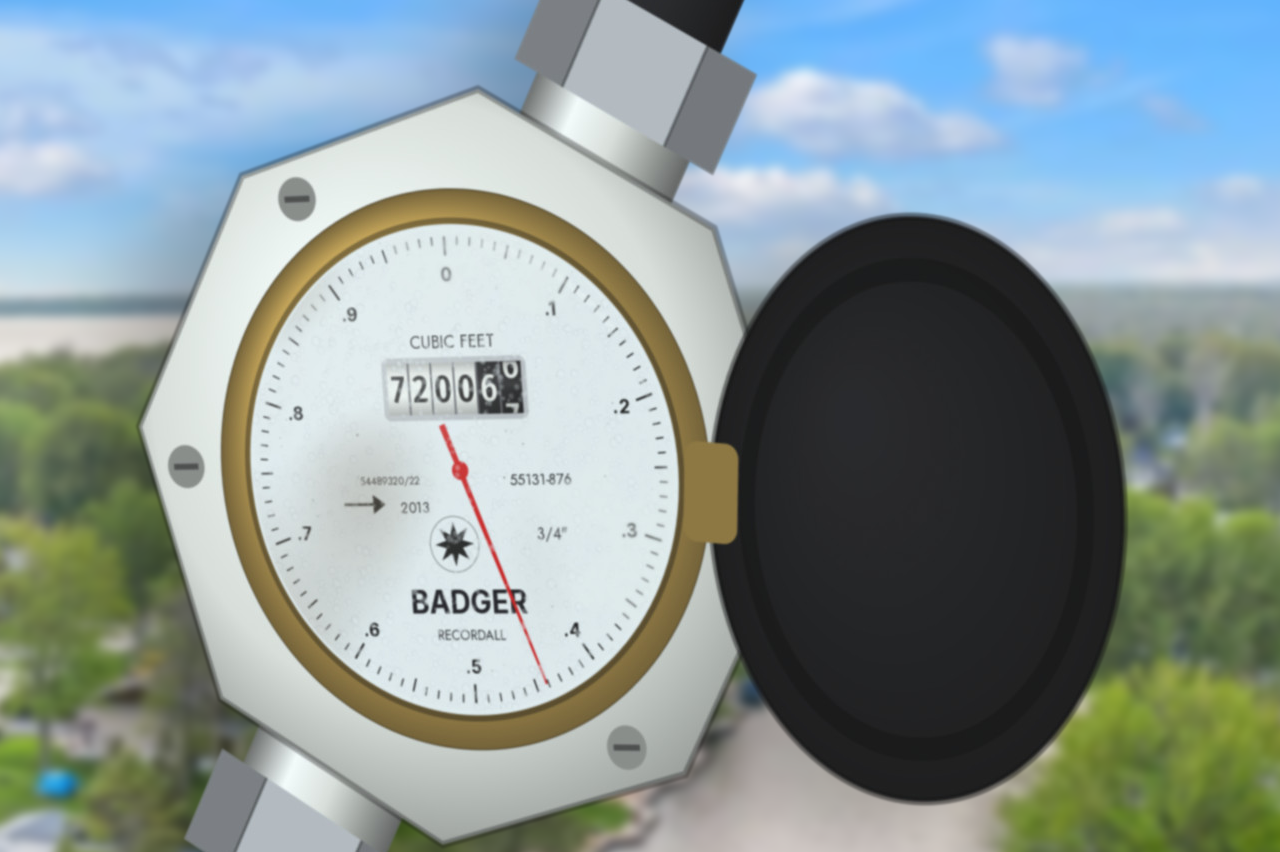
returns 720066.44 ft³
